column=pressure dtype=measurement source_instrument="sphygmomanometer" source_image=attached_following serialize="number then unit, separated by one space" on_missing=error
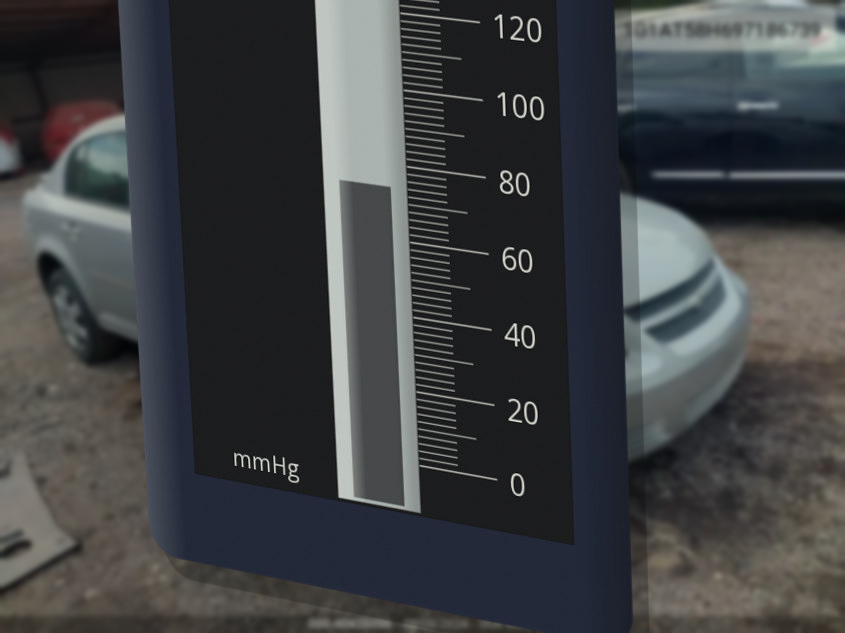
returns 74 mmHg
